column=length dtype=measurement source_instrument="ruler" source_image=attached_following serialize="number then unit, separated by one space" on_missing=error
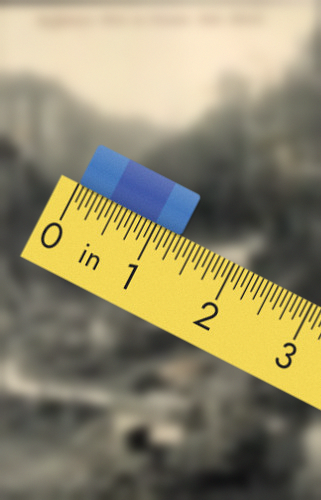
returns 1.3125 in
